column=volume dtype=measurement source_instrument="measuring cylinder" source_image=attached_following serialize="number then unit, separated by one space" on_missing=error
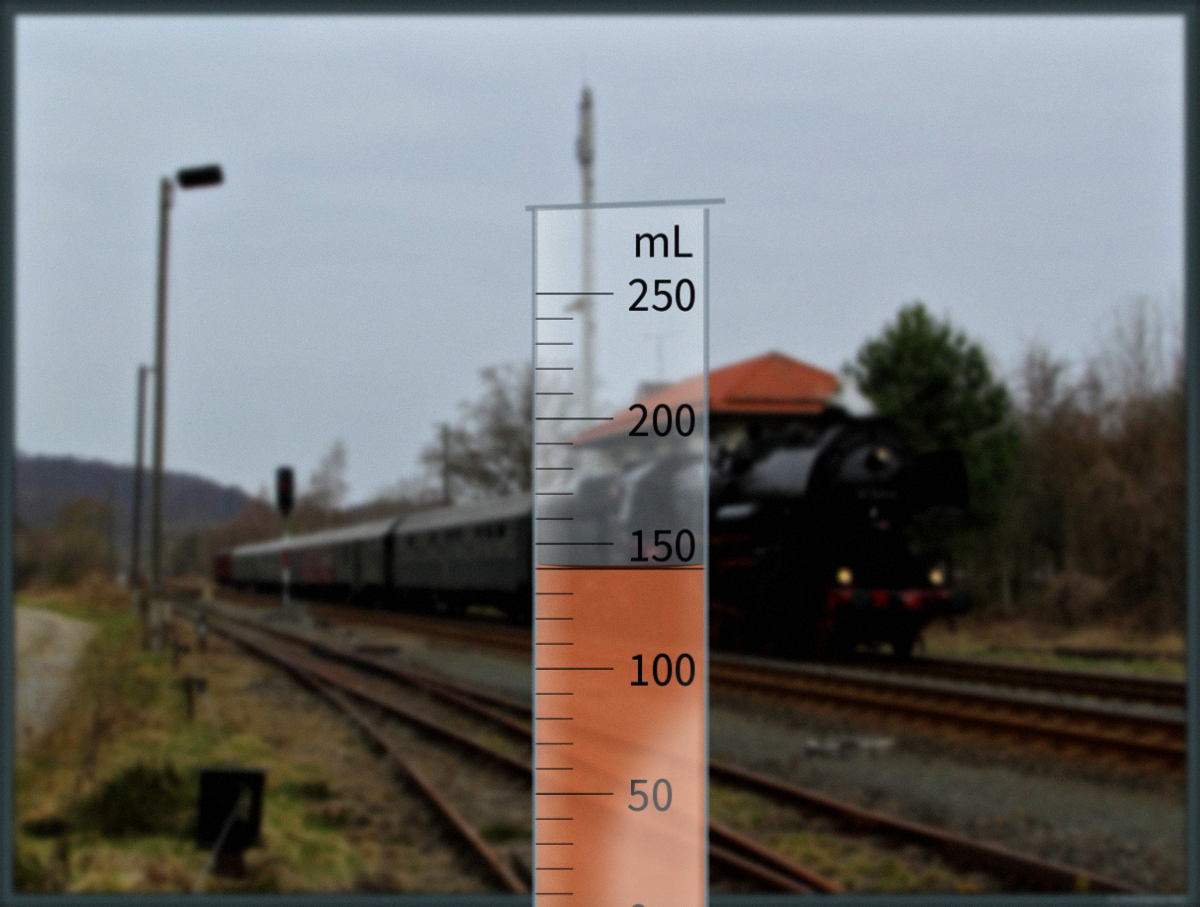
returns 140 mL
